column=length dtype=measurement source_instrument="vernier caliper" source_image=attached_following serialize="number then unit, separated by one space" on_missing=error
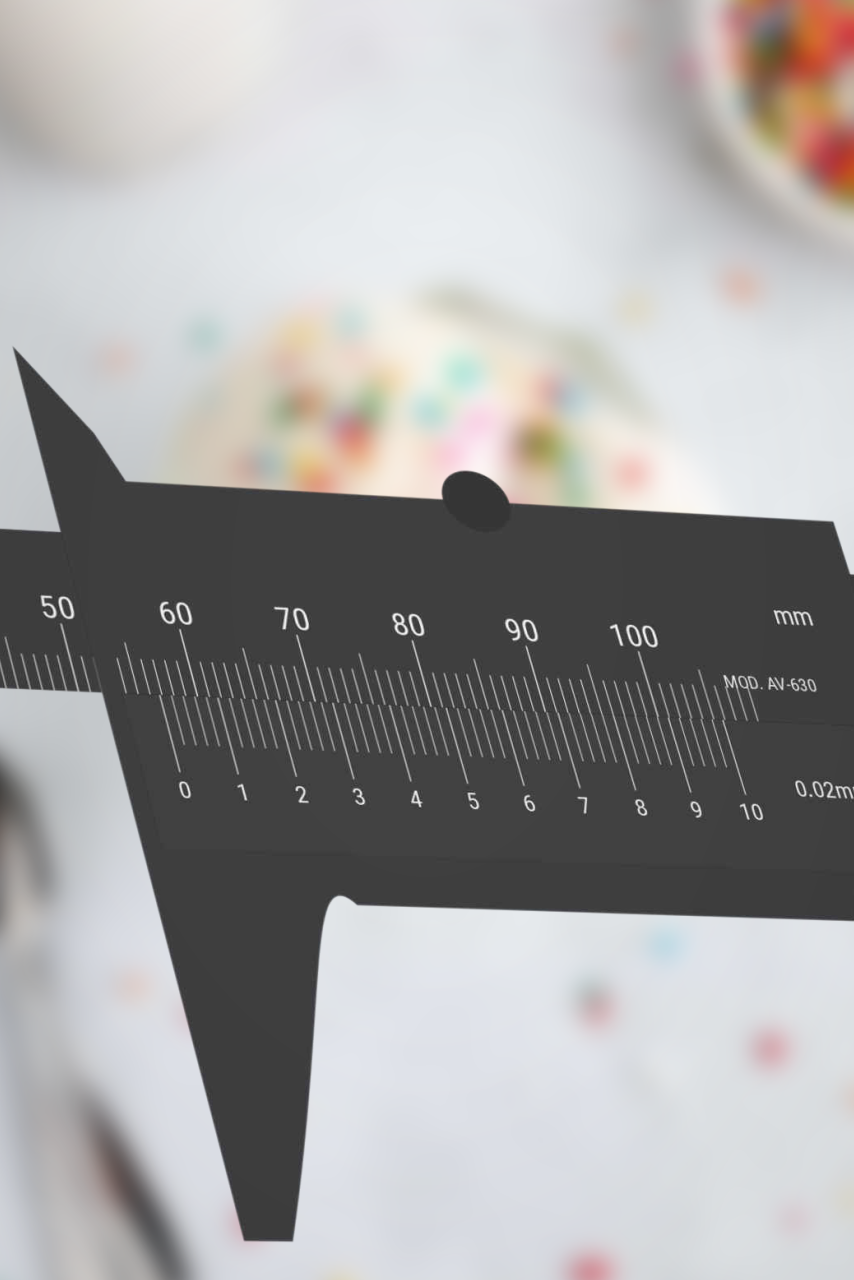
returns 56.8 mm
